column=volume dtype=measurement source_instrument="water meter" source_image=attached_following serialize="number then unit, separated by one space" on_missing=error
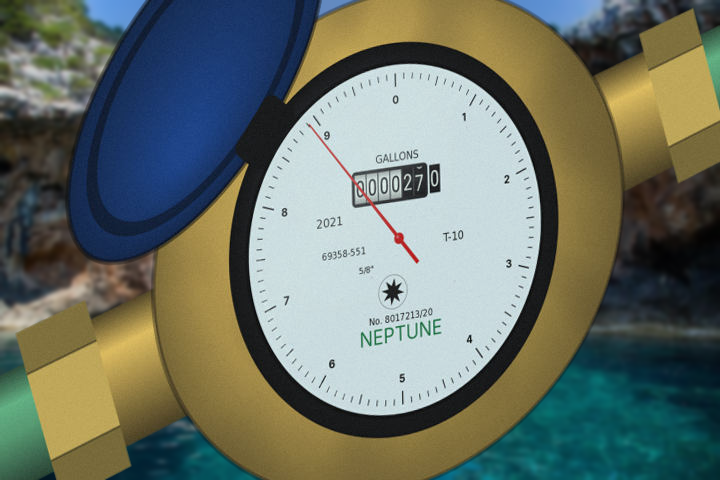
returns 268.9 gal
